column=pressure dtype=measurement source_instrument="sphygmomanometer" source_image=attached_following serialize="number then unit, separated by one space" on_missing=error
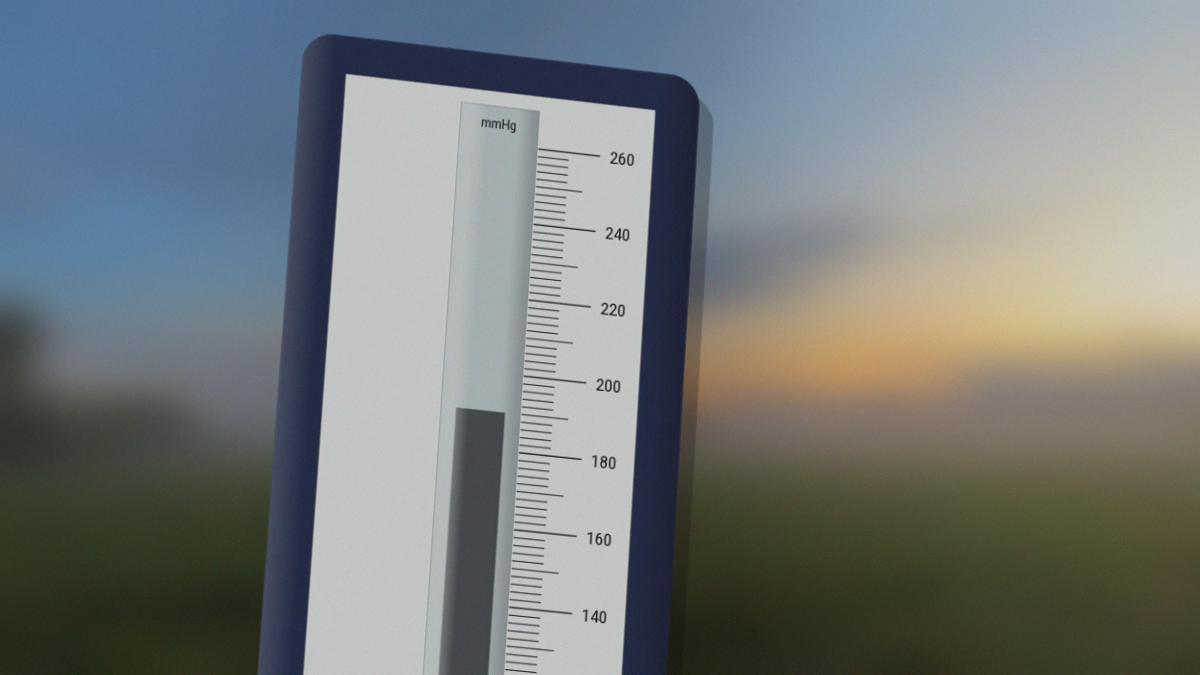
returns 190 mmHg
